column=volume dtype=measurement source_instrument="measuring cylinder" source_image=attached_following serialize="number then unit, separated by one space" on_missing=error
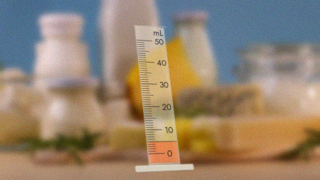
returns 5 mL
